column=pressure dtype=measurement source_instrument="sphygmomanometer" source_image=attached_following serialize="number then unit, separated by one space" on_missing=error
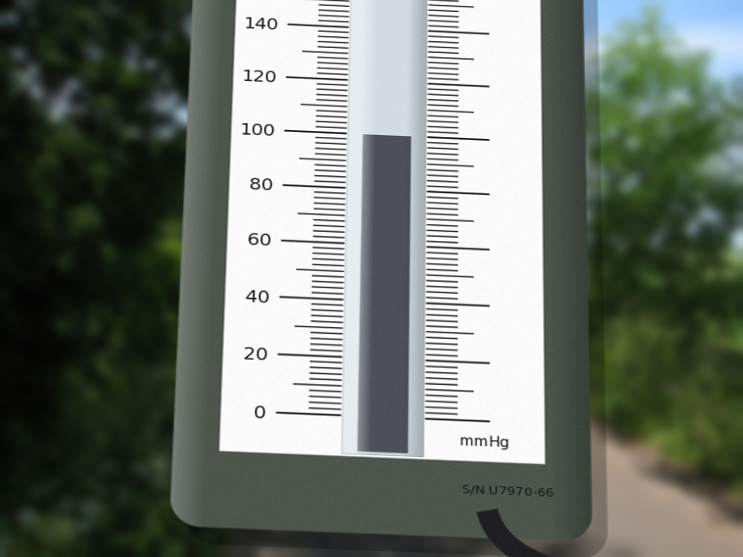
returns 100 mmHg
